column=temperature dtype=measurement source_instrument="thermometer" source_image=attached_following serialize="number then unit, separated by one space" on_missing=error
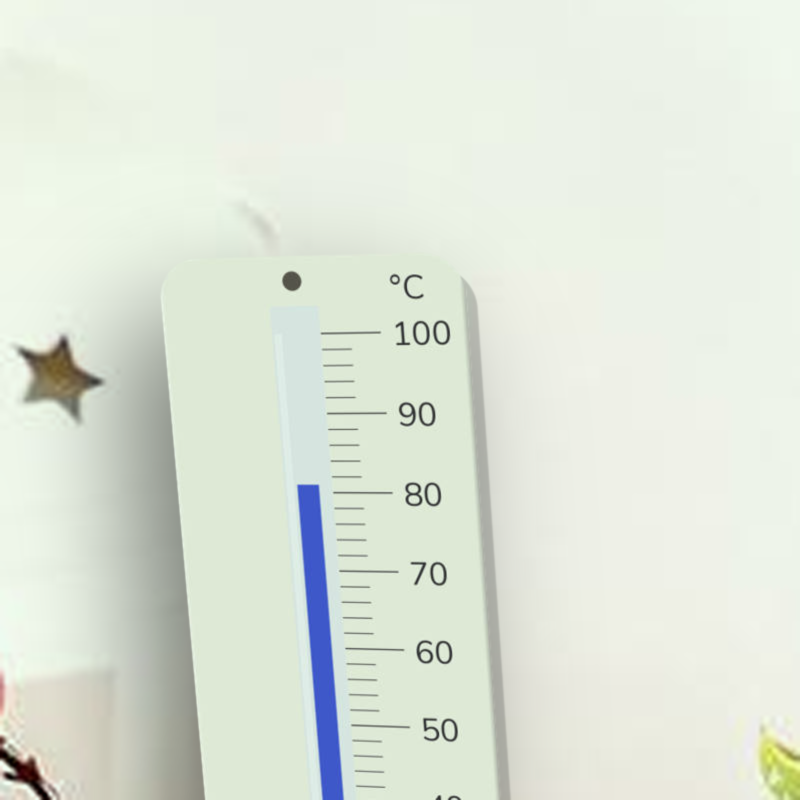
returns 81 °C
